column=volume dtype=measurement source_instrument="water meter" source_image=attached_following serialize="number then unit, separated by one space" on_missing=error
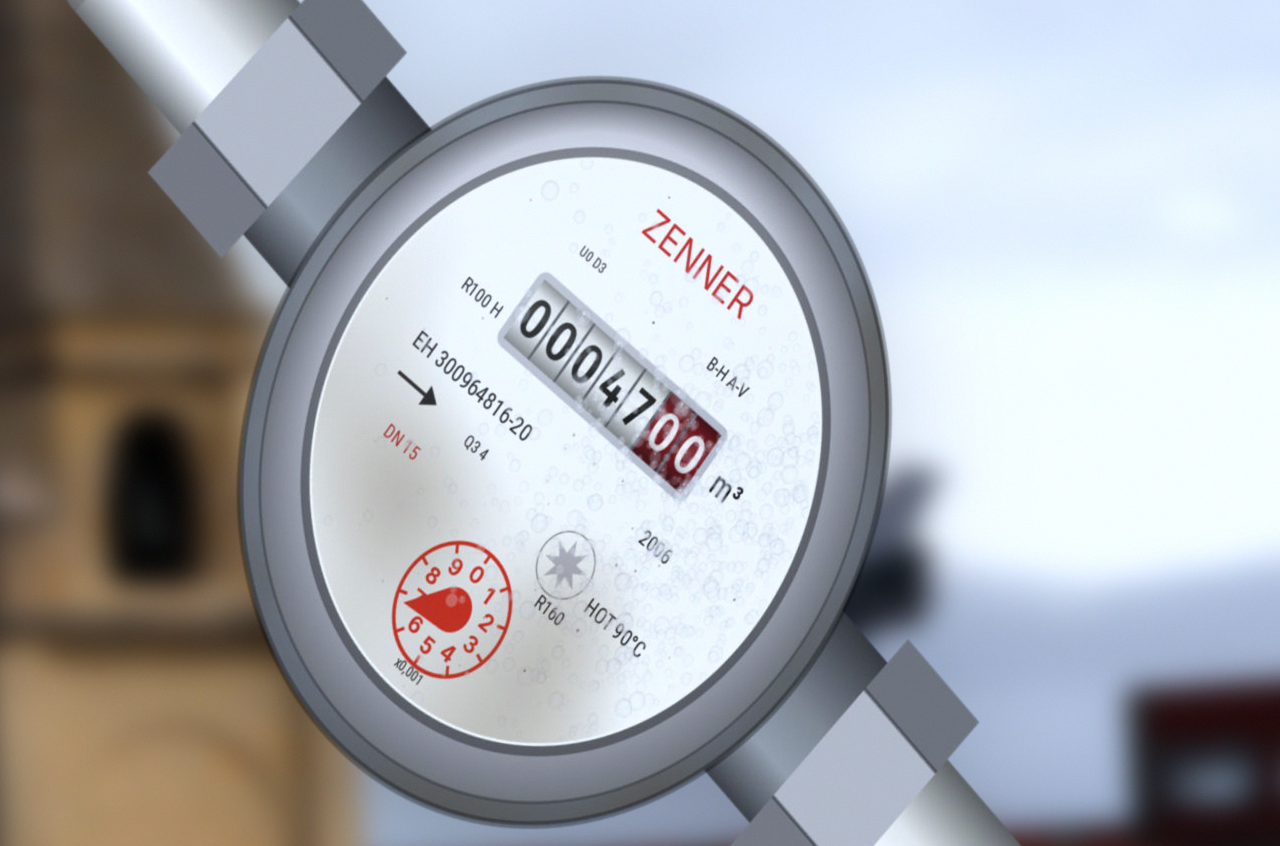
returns 47.006 m³
